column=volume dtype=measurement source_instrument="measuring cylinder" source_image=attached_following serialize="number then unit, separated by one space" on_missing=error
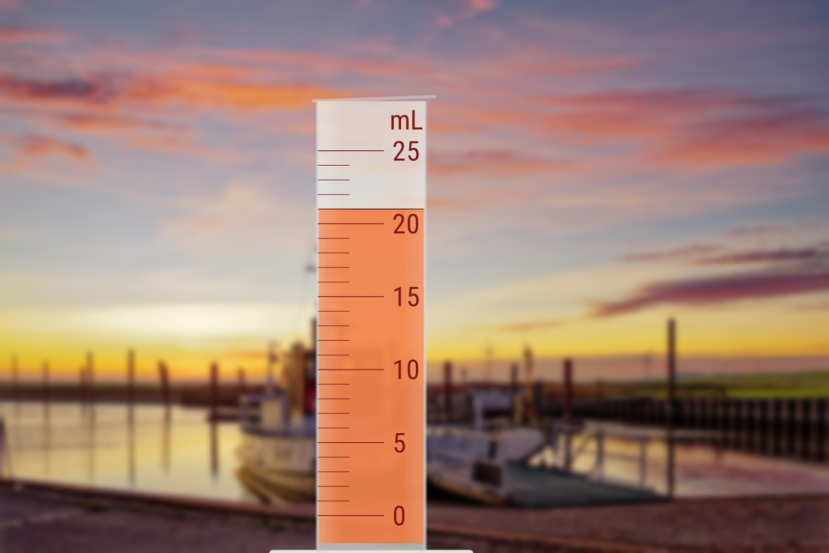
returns 21 mL
